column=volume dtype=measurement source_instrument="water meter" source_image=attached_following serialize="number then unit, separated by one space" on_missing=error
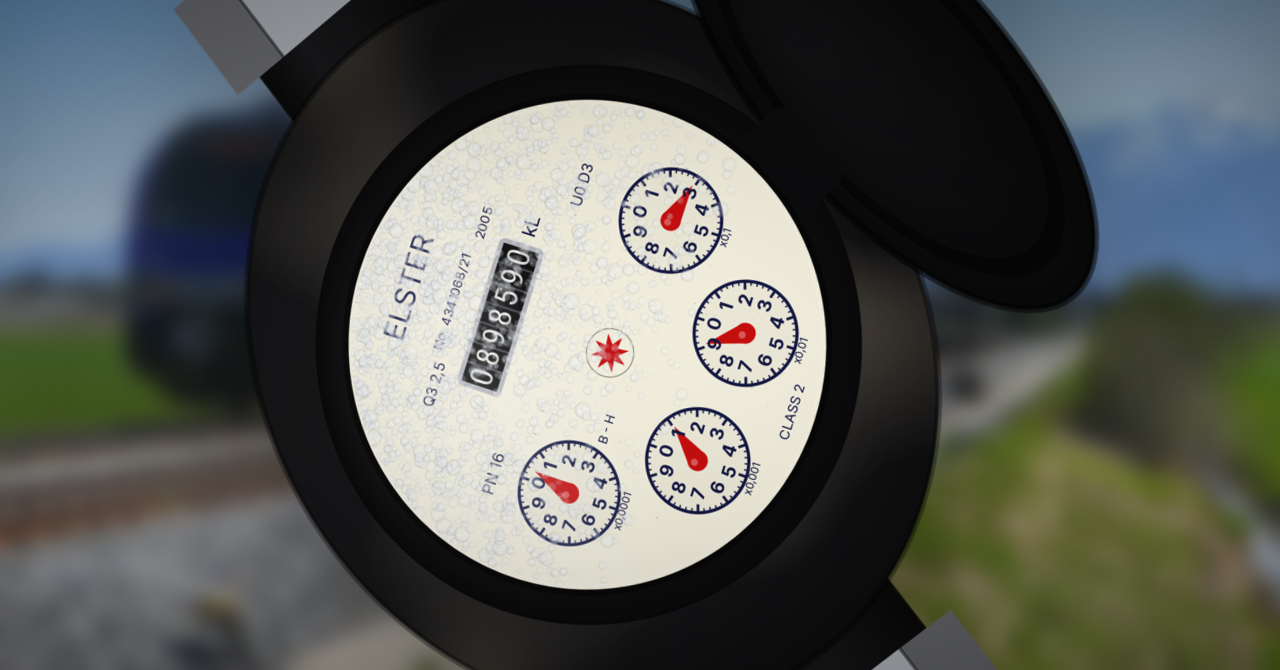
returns 898590.2910 kL
